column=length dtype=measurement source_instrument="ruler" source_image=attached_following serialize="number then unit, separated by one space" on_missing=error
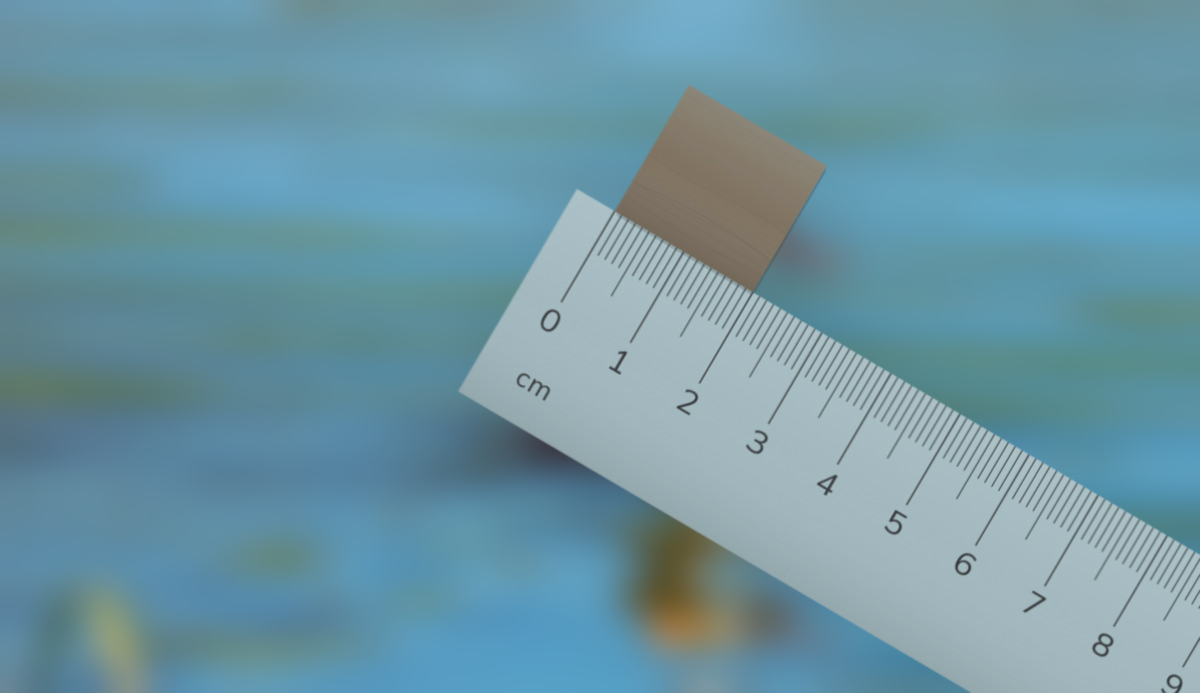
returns 2 cm
